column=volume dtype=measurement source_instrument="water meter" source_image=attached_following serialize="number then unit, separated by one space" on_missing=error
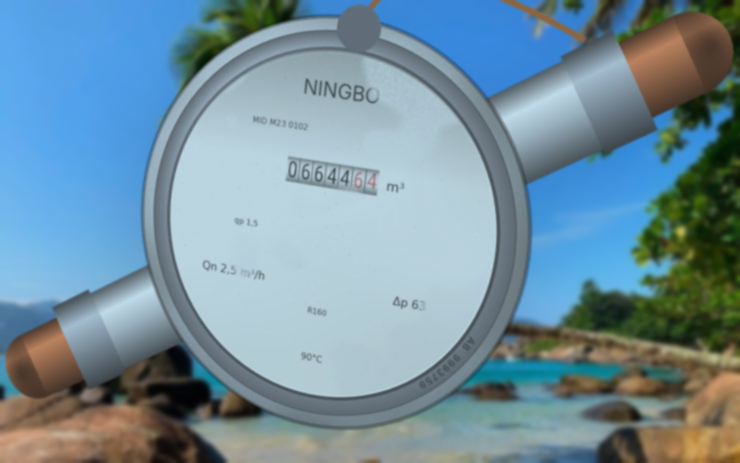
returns 6644.64 m³
